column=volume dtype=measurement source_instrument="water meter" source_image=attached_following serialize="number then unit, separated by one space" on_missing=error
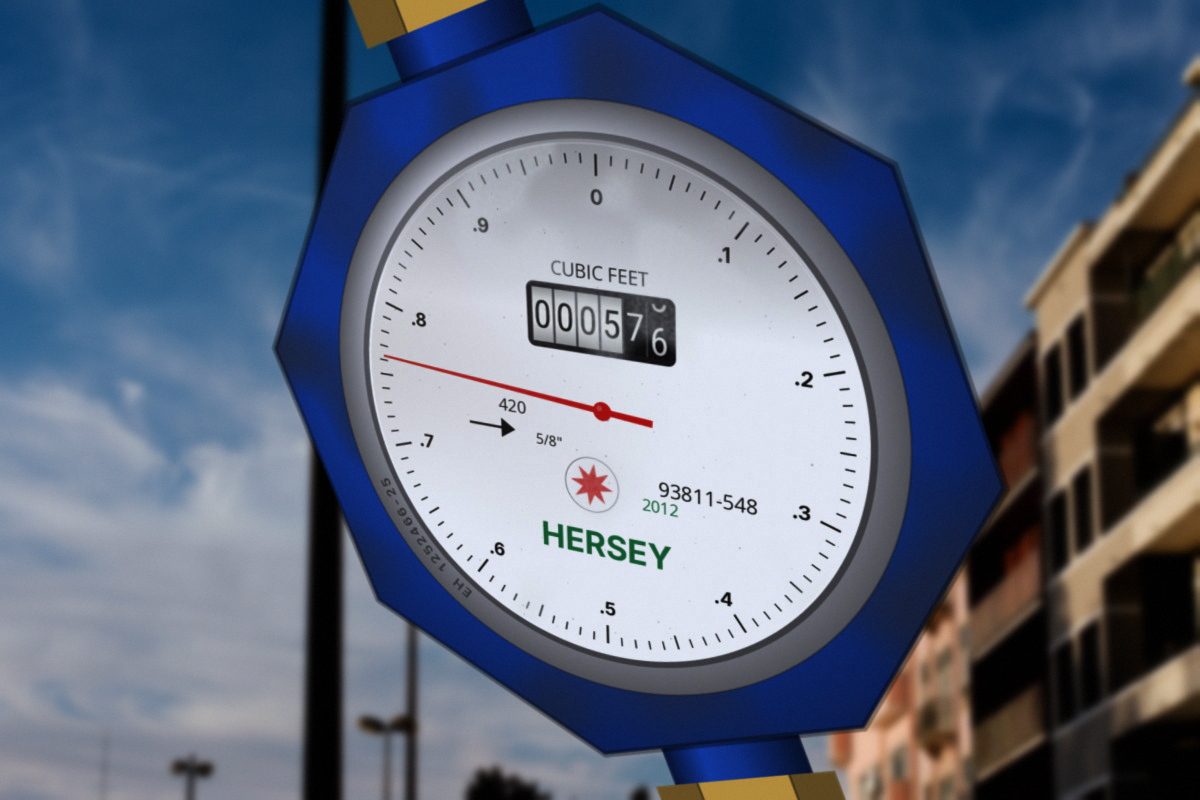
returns 575.76 ft³
